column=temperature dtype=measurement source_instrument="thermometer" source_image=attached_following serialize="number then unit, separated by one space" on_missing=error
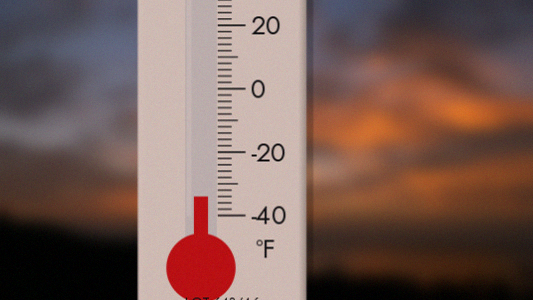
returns -34 °F
